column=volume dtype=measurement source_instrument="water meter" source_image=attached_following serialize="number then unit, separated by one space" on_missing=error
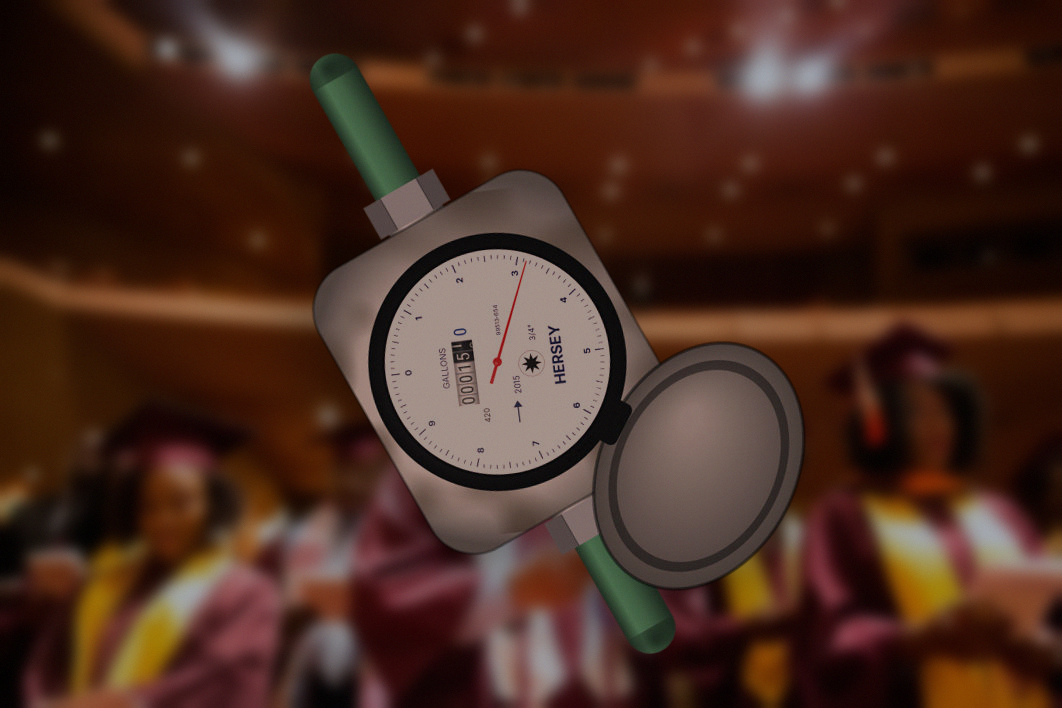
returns 1513.1 gal
